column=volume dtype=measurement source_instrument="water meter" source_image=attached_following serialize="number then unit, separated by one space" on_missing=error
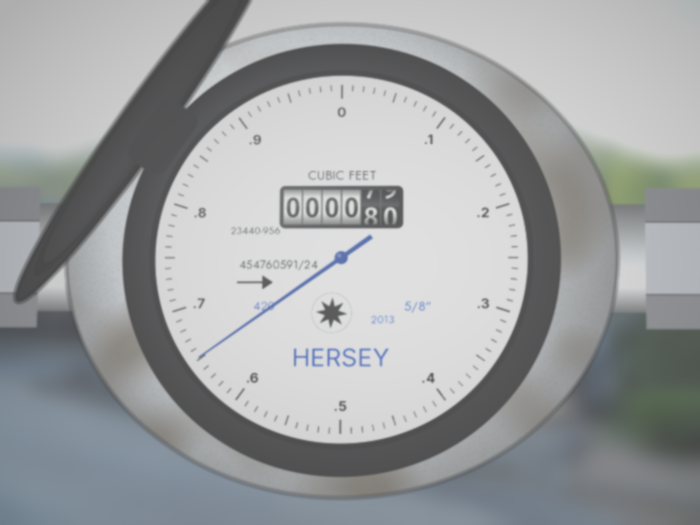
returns 79.65 ft³
